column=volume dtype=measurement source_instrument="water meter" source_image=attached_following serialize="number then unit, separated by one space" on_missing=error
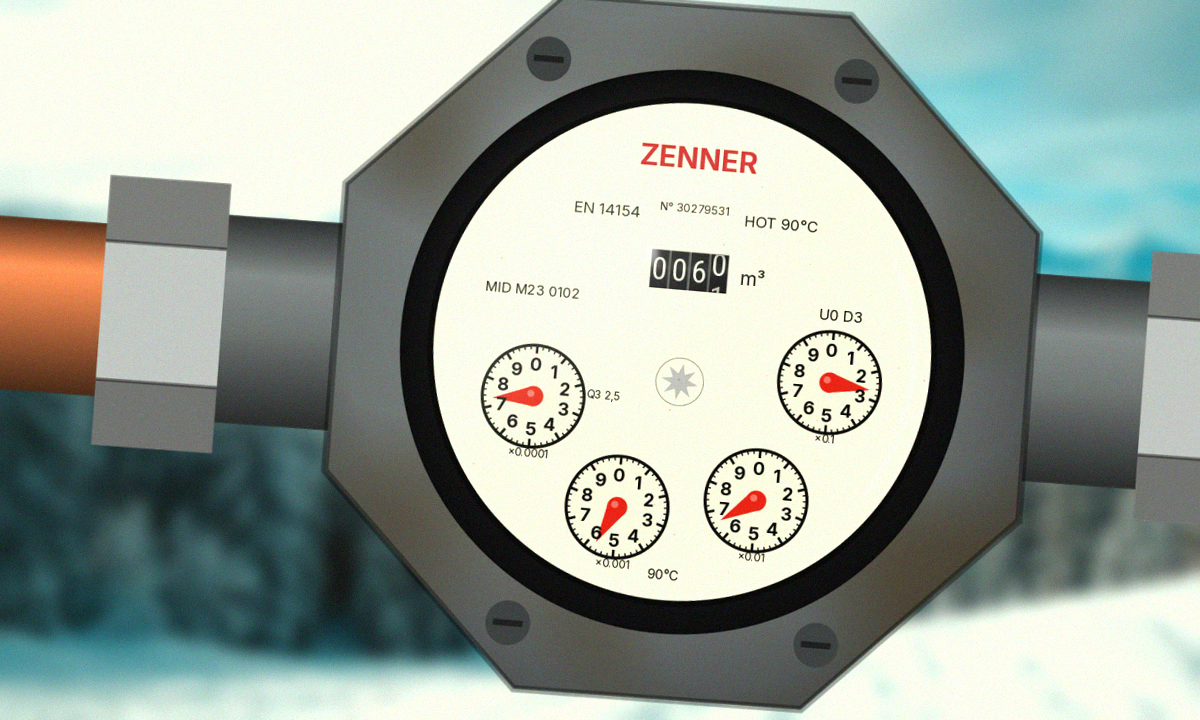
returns 60.2657 m³
